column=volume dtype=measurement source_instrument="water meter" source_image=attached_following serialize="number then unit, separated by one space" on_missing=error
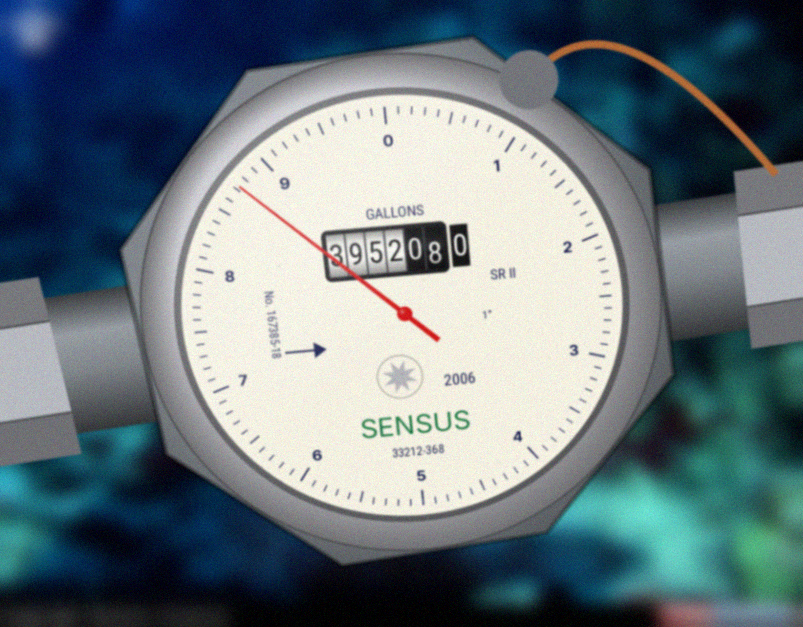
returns 3952078.7 gal
